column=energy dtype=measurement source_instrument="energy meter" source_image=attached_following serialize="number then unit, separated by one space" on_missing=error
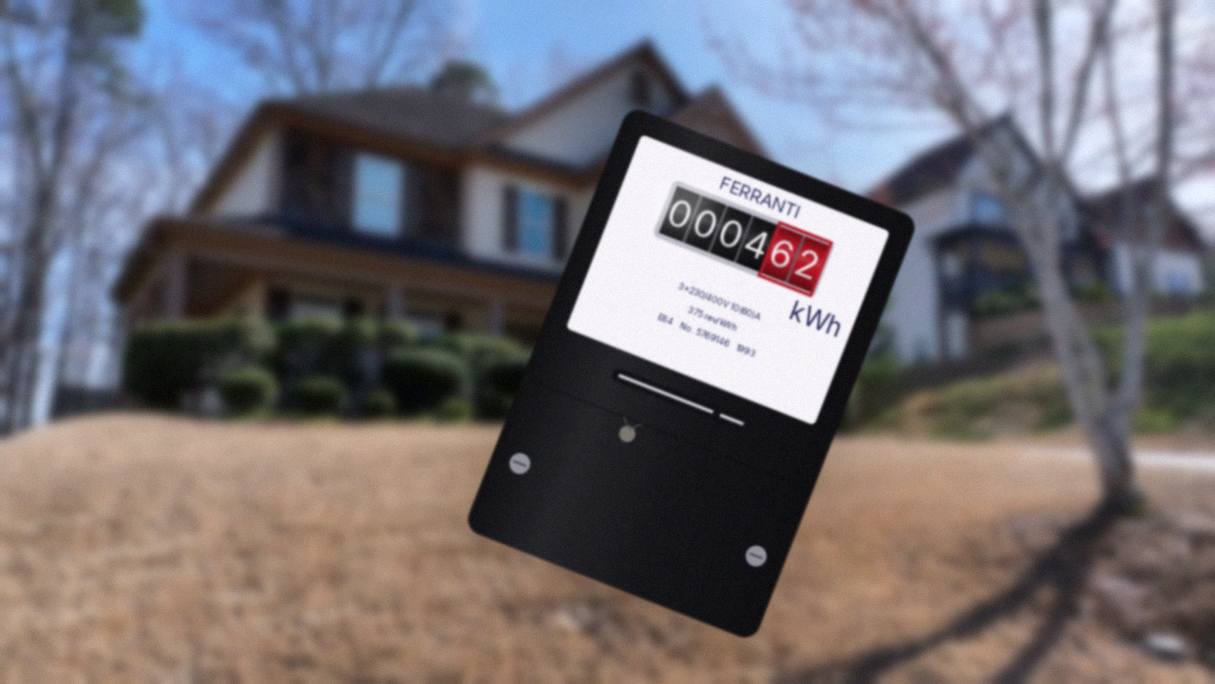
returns 4.62 kWh
